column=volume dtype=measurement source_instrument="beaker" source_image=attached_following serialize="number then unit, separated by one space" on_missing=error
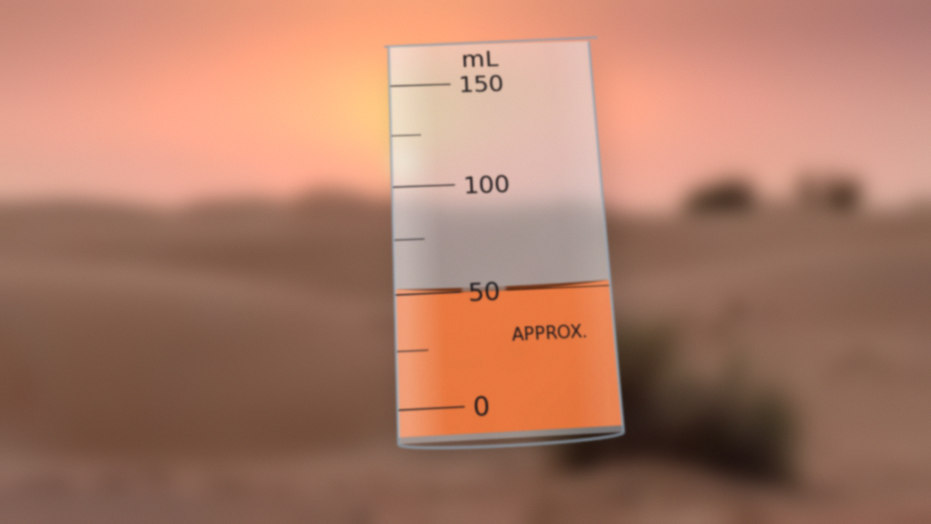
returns 50 mL
